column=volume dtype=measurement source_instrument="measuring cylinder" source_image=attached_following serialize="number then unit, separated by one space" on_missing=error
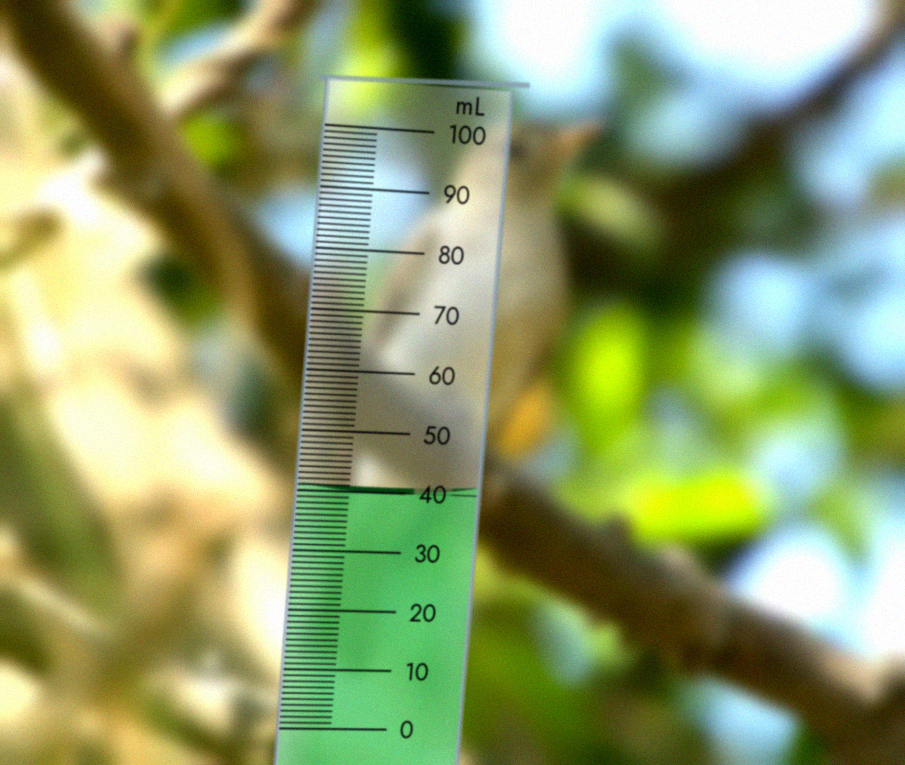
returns 40 mL
